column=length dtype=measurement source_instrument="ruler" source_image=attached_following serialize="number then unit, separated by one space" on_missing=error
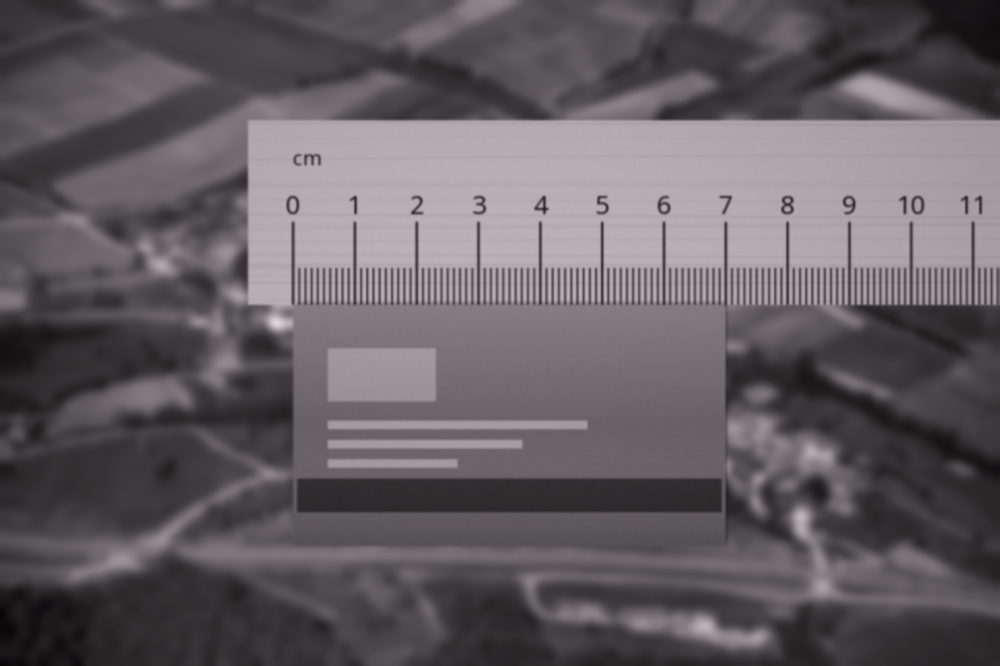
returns 7 cm
